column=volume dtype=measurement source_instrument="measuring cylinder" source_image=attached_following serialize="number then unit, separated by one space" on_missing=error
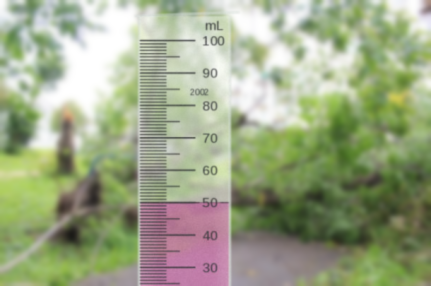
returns 50 mL
